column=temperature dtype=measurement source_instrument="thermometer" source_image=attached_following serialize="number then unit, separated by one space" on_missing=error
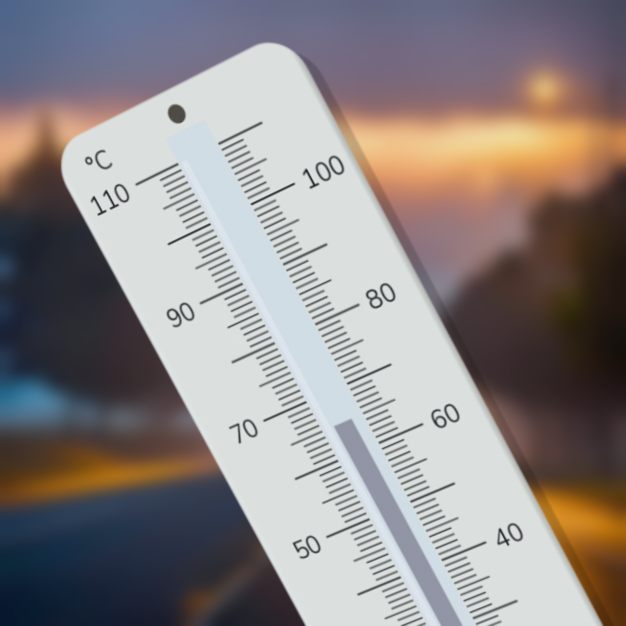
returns 65 °C
